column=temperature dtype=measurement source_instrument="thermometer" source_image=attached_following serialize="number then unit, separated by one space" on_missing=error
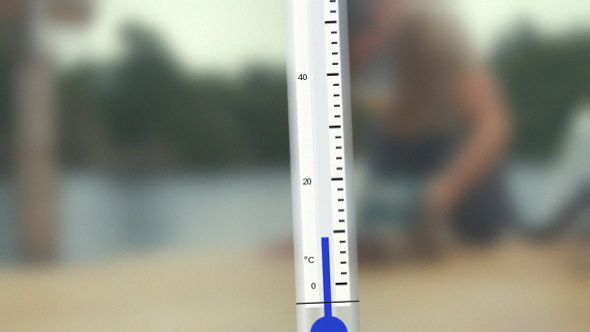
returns 9 °C
